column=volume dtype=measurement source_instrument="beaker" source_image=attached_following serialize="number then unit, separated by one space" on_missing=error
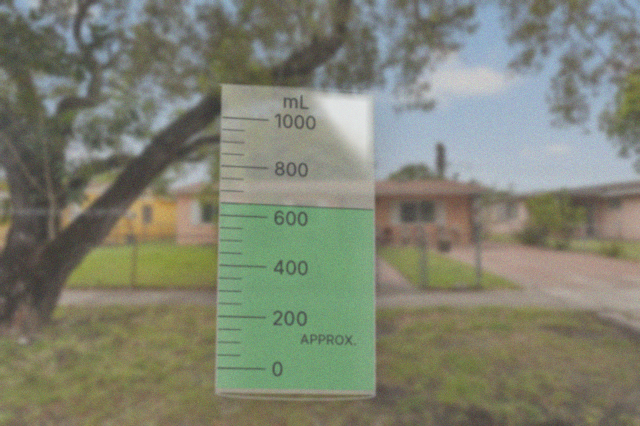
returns 650 mL
